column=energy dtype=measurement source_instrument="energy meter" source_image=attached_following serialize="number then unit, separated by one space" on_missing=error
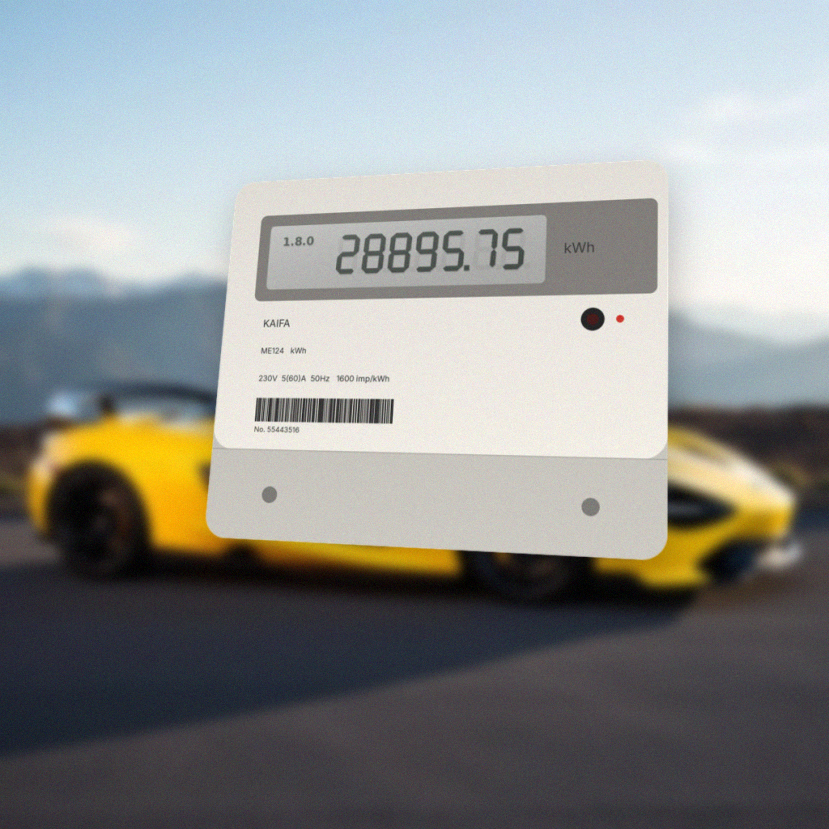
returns 28895.75 kWh
